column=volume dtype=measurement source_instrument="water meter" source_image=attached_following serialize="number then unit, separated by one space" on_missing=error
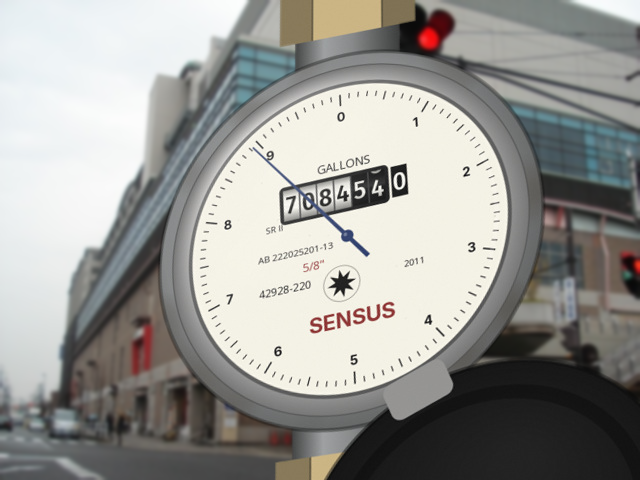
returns 7084538.9 gal
